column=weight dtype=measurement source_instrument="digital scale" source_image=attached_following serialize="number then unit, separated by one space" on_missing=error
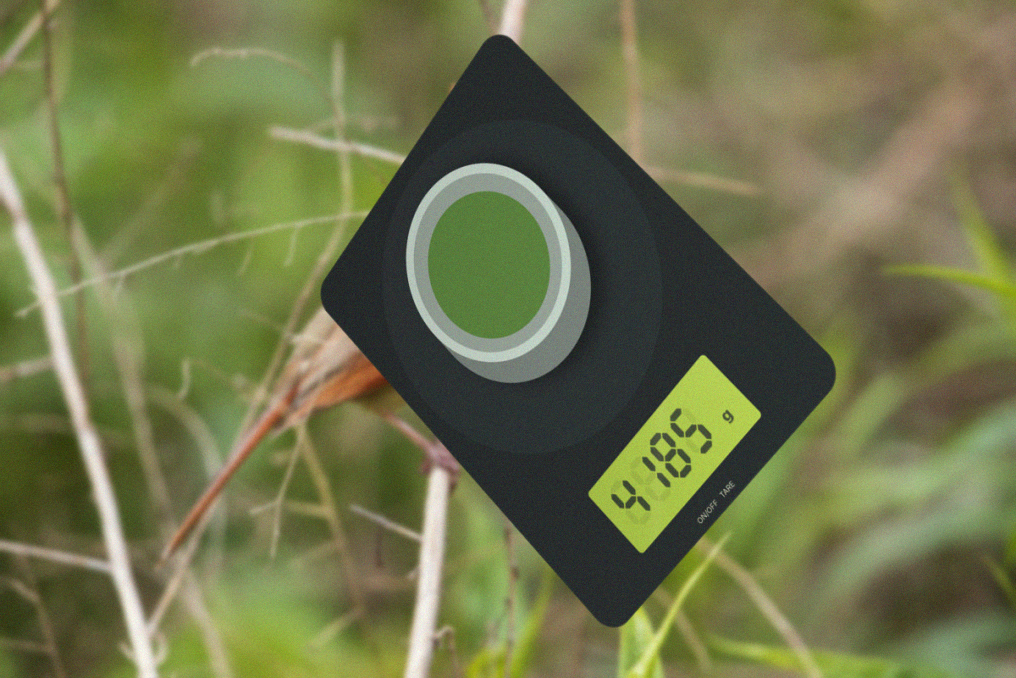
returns 4185 g
